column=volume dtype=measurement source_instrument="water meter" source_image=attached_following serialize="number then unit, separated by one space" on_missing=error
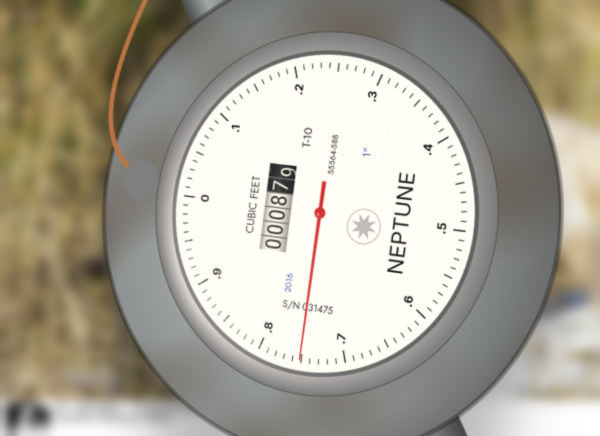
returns 878.75 ft³
